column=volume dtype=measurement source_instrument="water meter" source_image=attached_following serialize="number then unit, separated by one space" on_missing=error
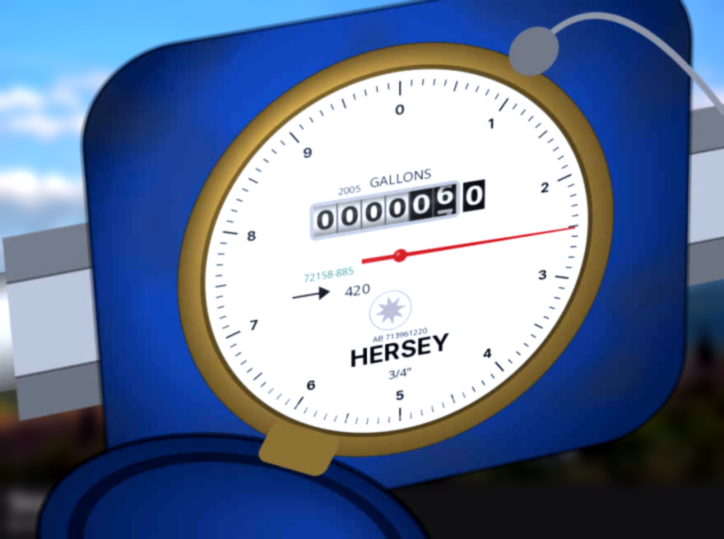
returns 62.5 gal
